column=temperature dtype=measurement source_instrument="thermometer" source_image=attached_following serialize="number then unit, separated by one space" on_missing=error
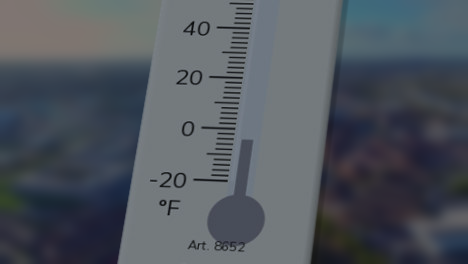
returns -4 °F
